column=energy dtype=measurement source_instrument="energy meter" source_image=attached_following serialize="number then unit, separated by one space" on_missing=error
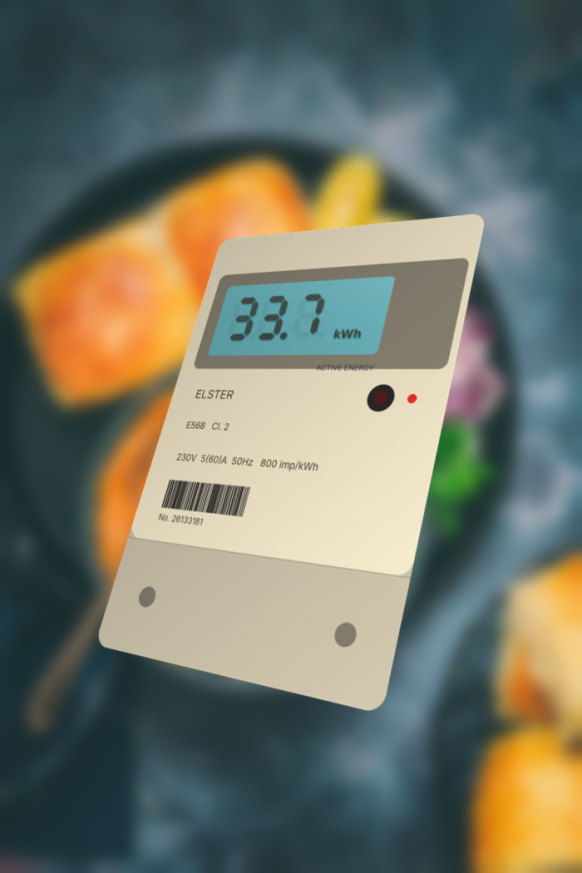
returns 33.7 kWh
